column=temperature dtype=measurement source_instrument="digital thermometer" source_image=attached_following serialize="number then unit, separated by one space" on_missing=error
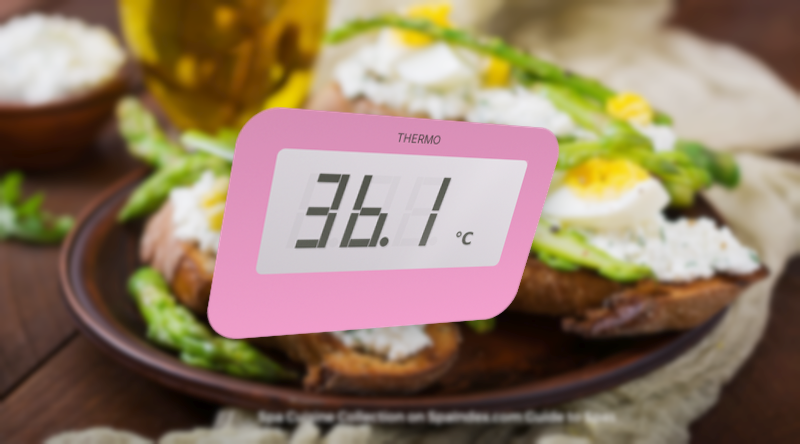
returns 36.1 °C
